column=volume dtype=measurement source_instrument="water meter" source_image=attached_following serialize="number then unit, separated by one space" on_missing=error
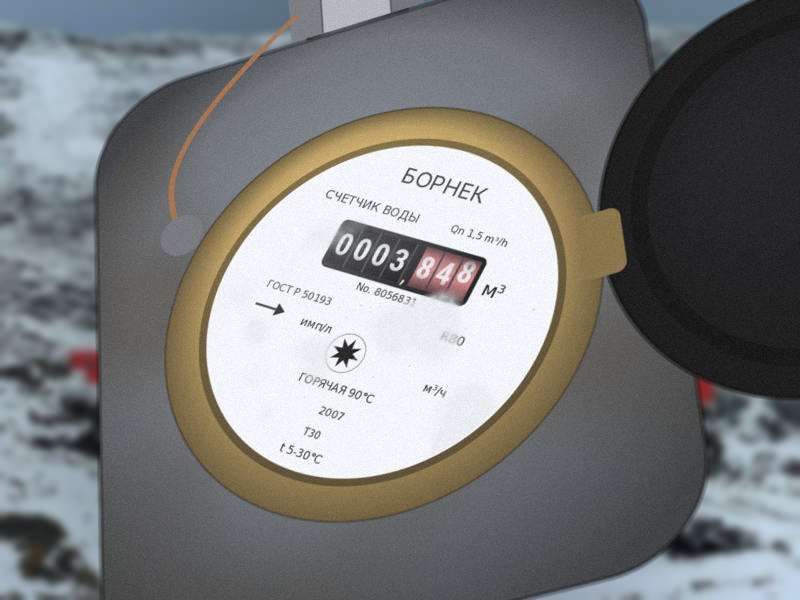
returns 3.848 m³
